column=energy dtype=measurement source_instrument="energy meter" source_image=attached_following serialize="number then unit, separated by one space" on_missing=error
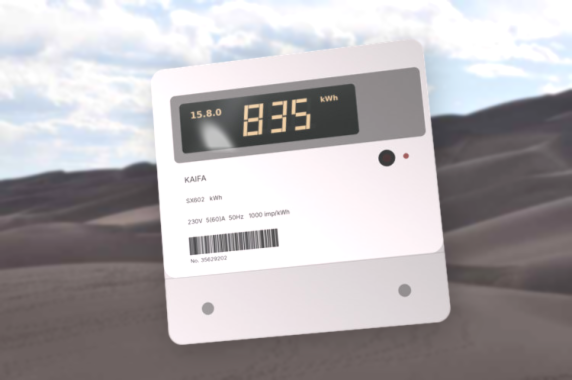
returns 835 kWh
